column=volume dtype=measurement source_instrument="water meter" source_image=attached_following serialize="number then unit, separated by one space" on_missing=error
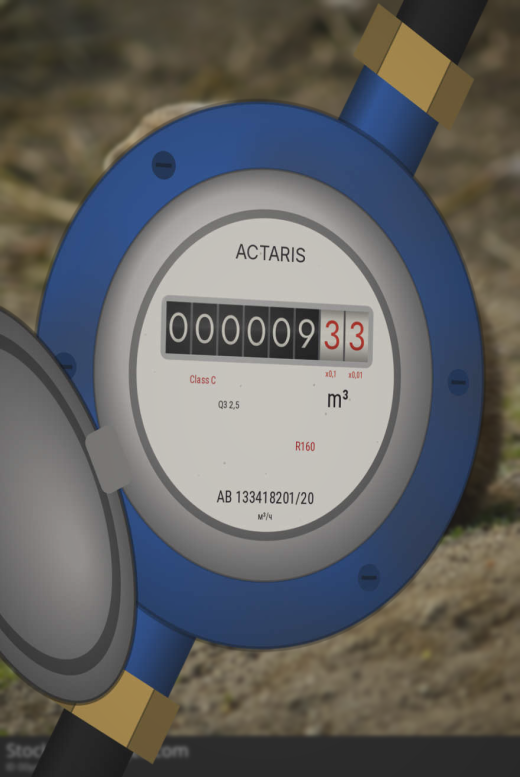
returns 9.33 m³
